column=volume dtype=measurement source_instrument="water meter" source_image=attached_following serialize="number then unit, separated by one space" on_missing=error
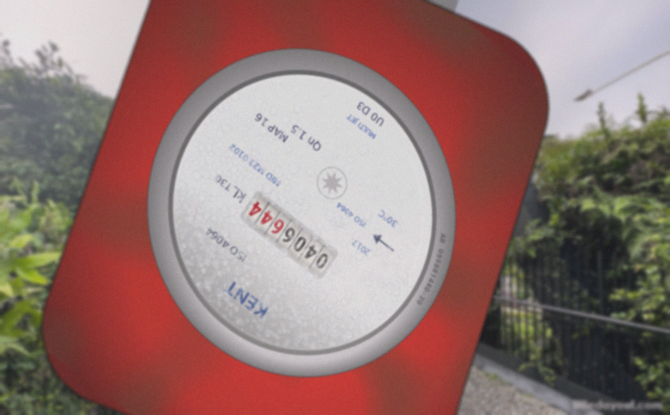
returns 406.644 kL
